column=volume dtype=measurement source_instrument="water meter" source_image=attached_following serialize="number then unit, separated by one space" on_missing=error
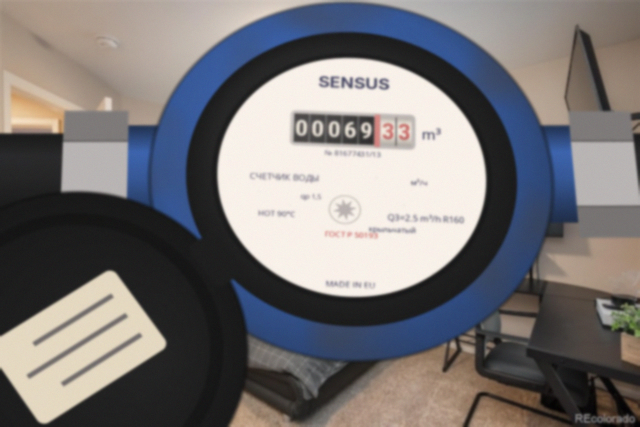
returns 69.33 m³
